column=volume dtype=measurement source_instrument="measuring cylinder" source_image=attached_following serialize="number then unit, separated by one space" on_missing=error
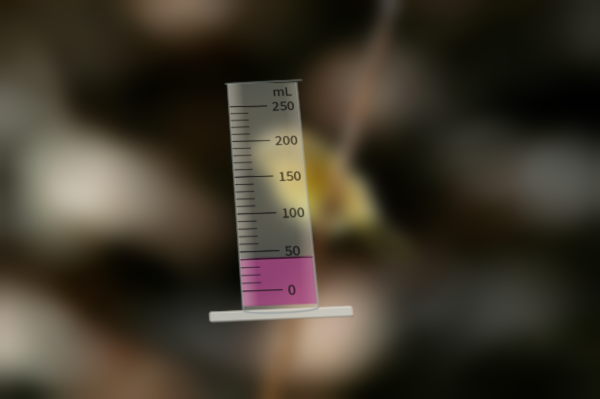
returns 40 mL
